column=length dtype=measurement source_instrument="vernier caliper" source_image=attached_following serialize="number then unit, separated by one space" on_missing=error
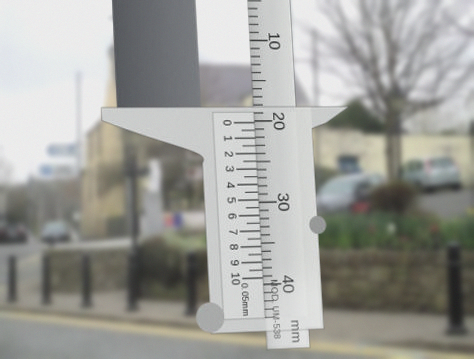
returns 20.2 mm
